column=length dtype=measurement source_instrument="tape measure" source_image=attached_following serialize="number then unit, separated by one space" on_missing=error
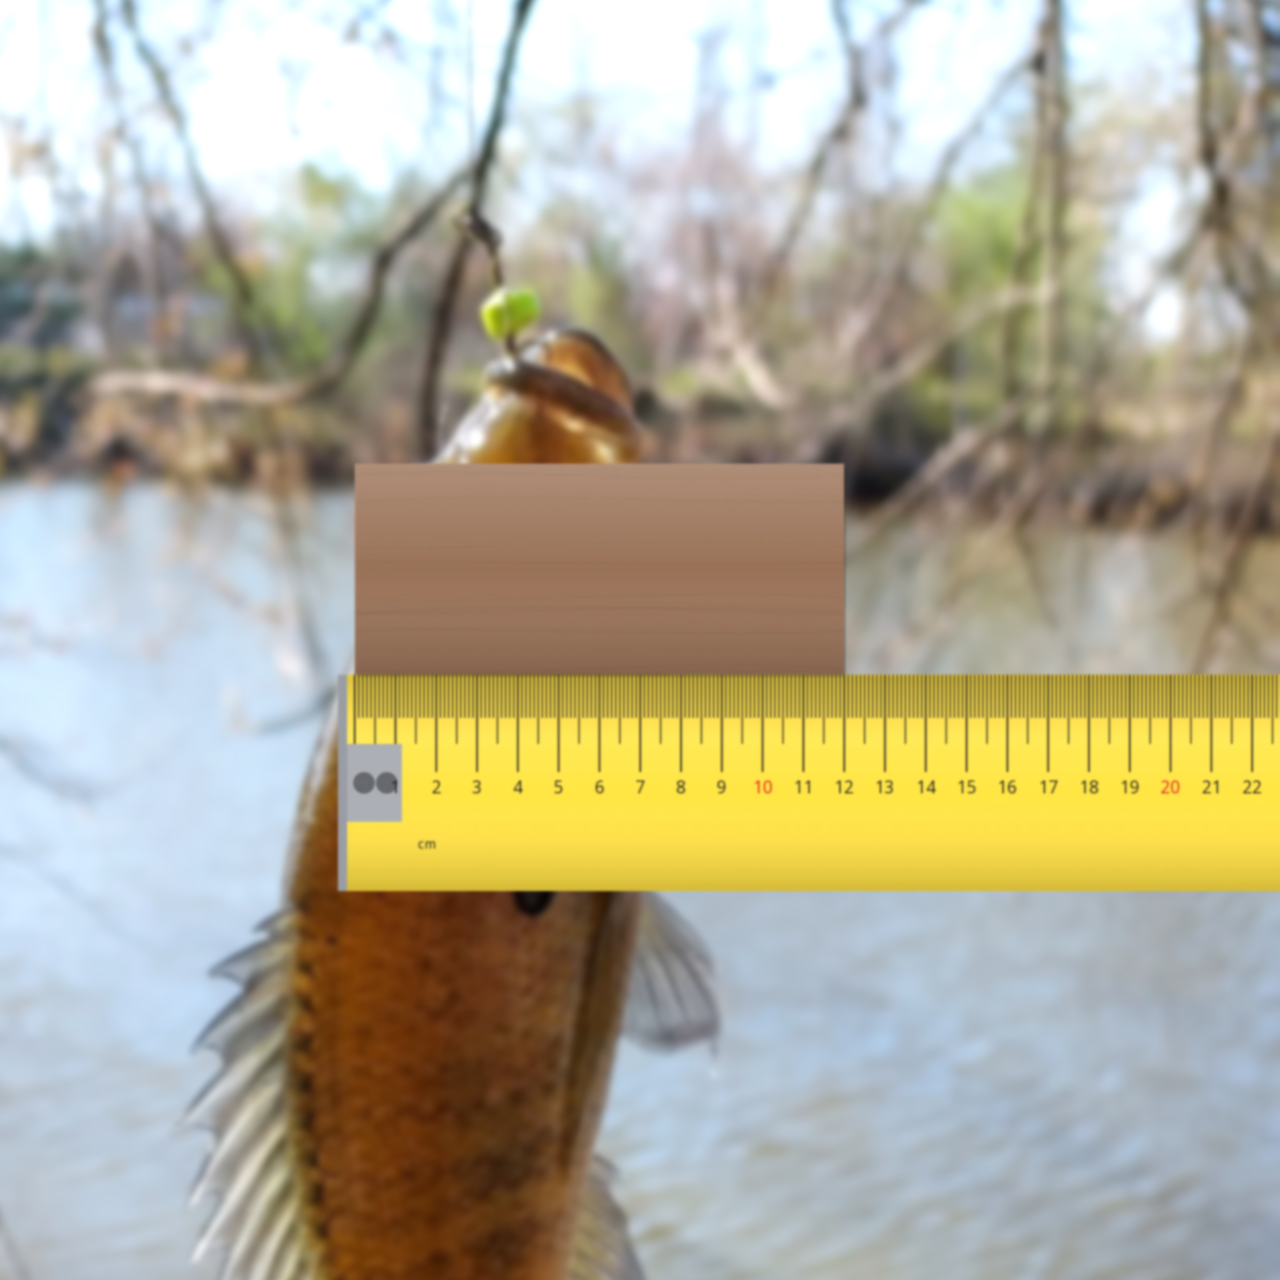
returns 12 cm
